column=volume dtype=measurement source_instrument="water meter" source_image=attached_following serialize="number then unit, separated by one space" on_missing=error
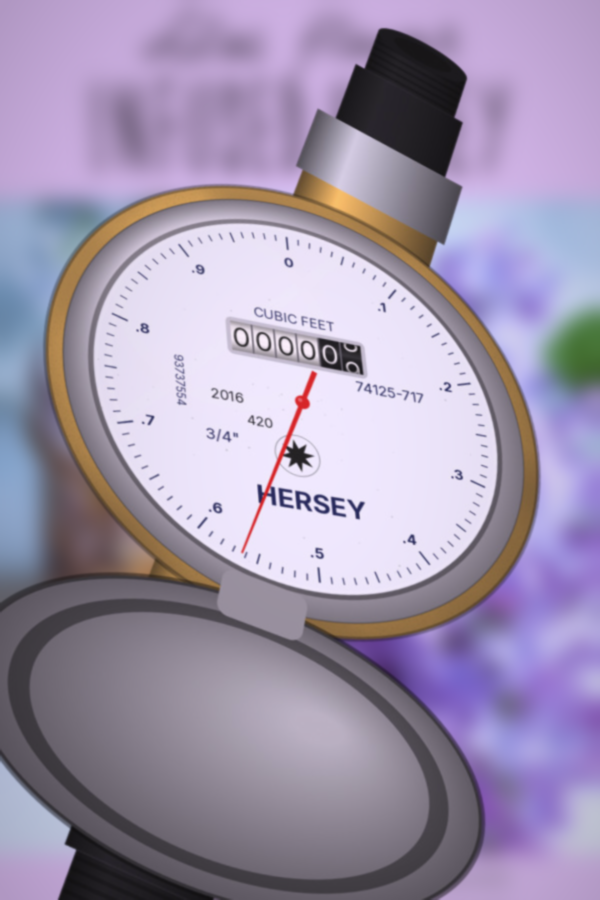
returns 8.56 ft³
